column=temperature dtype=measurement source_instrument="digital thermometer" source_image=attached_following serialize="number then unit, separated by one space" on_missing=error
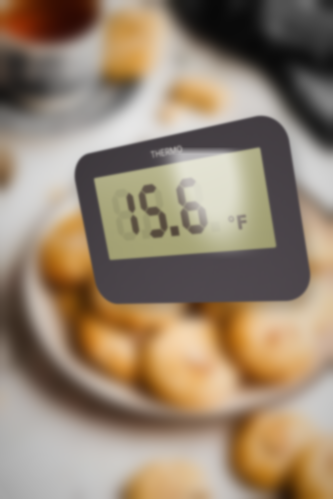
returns 15.6 °F
